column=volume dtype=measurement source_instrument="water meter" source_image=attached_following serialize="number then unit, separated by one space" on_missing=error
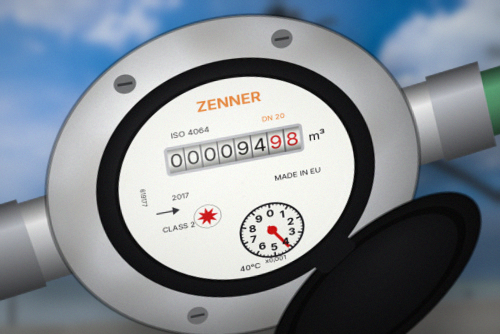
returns 94.984 m³
